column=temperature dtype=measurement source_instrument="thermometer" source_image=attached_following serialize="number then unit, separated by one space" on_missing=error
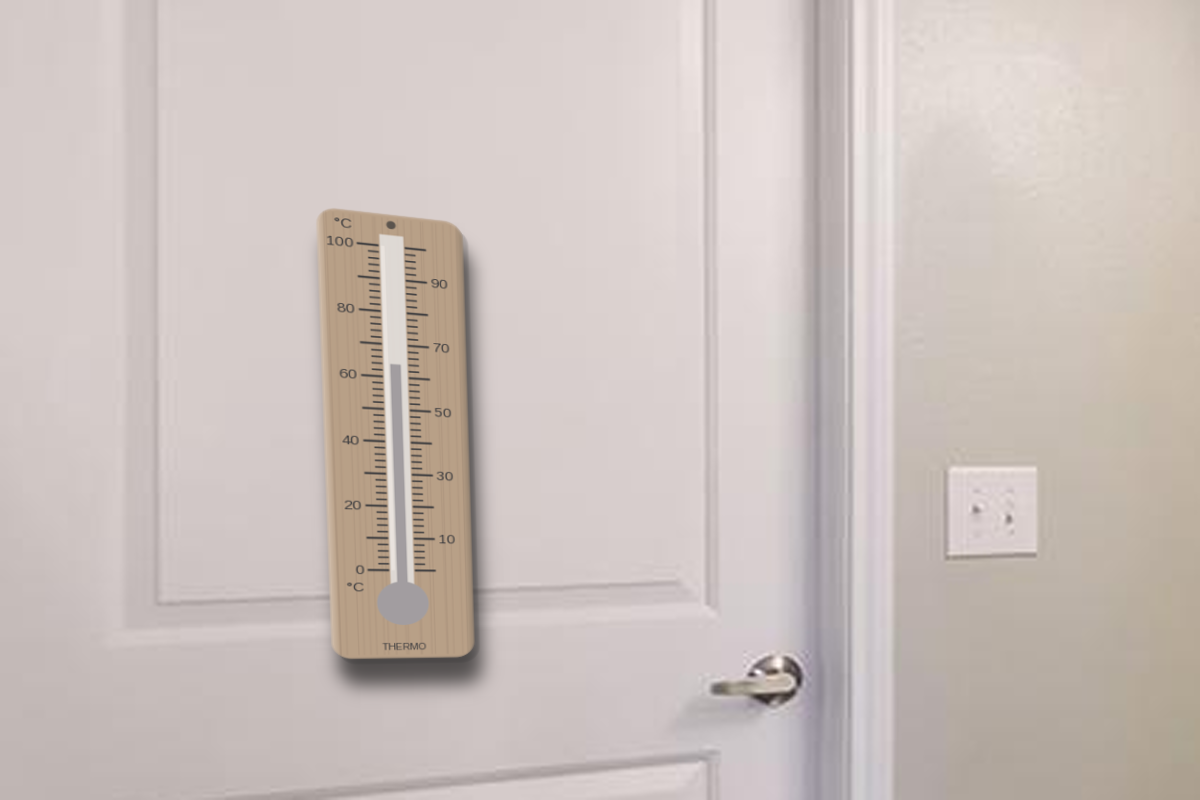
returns 64 °C
